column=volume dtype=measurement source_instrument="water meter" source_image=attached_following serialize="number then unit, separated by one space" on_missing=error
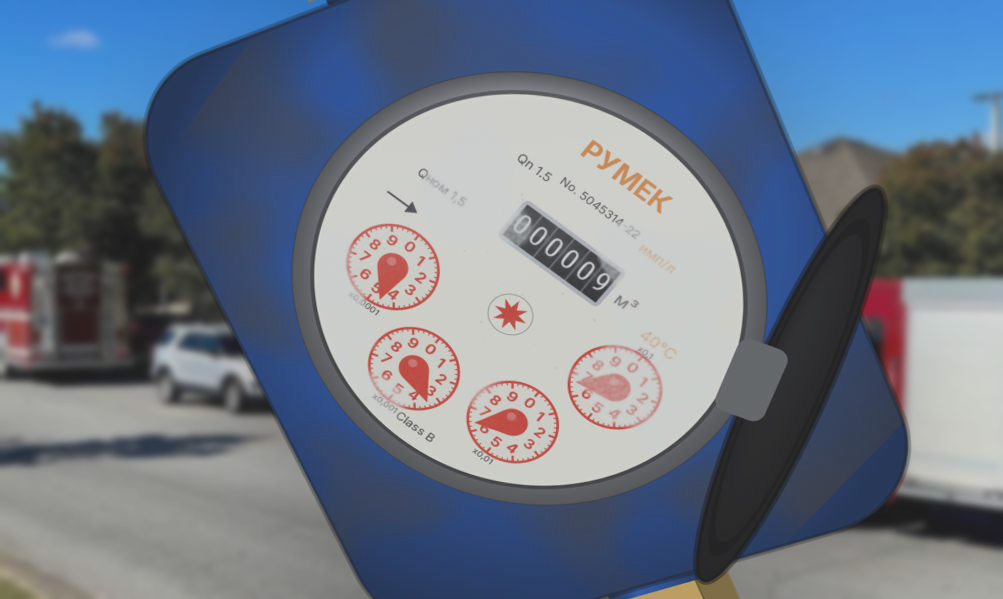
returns 9.6634 m³
